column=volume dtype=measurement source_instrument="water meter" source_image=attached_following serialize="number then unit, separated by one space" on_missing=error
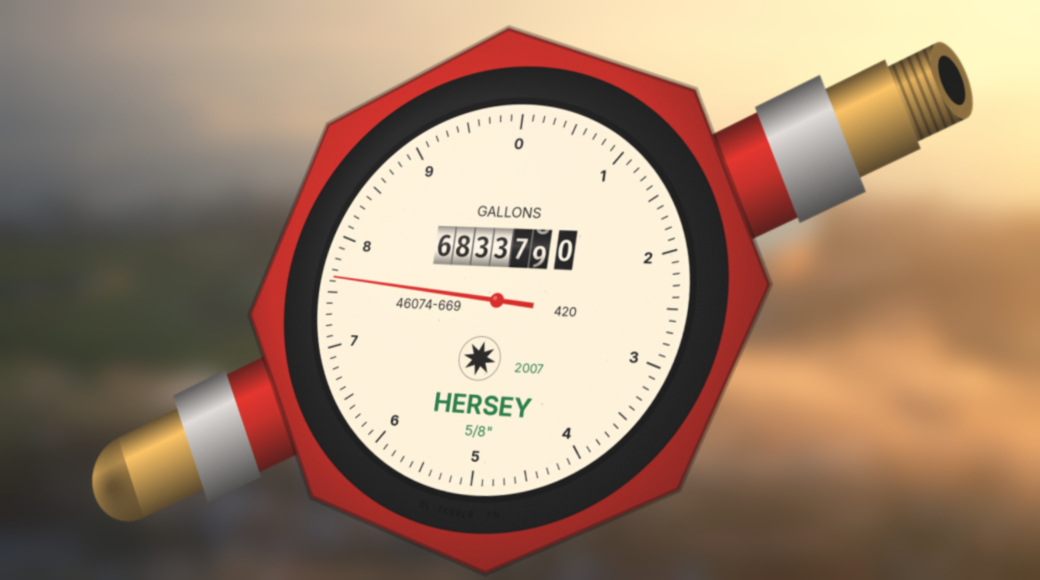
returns 6833787.6 gal
